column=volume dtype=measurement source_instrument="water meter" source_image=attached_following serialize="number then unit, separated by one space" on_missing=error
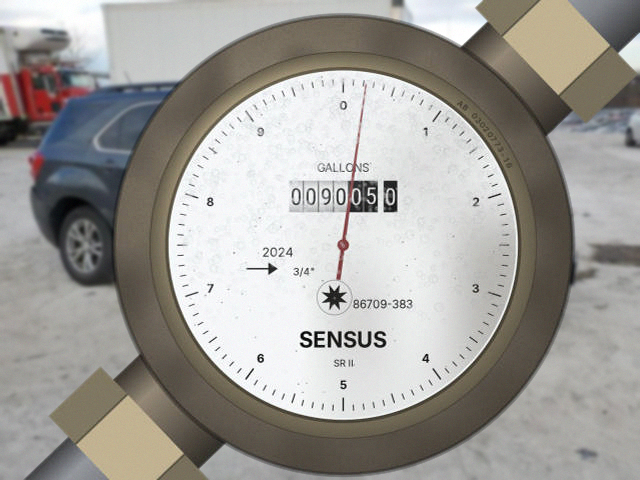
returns 90050.2 gal
